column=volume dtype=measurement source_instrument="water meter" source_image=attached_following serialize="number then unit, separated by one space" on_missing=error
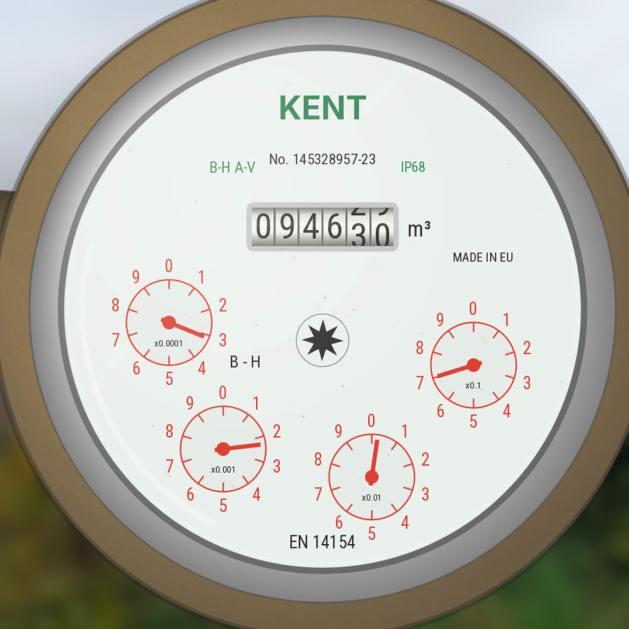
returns 94629.7023 m³
